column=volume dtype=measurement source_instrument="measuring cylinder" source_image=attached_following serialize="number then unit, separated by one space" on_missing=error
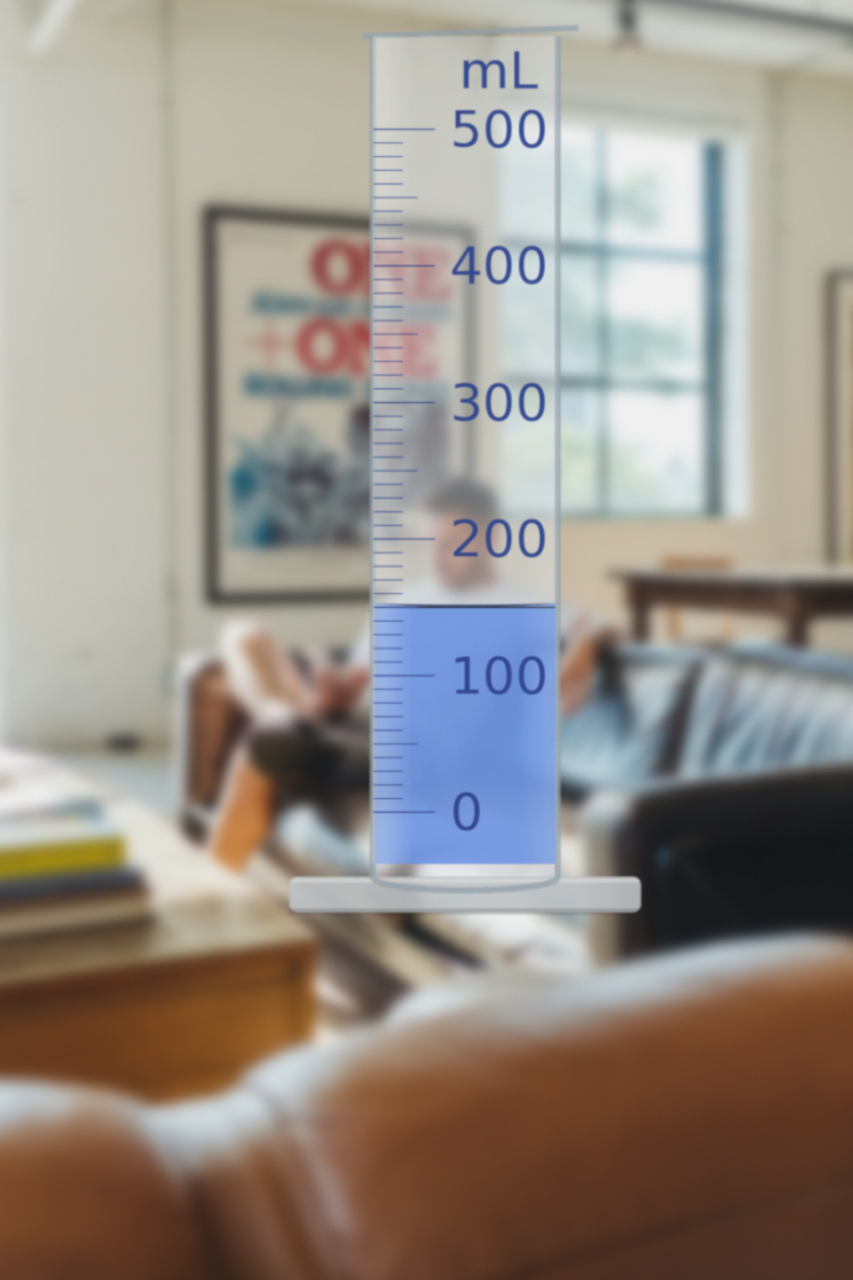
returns 150 mL
